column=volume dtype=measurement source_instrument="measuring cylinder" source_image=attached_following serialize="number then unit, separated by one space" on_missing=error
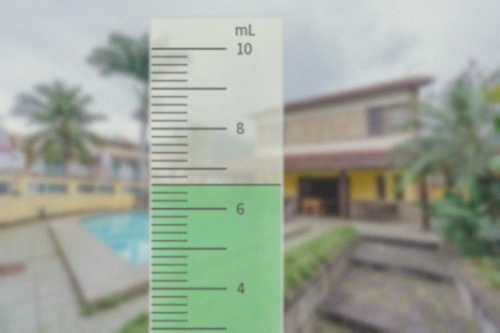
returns 6.6 mL
